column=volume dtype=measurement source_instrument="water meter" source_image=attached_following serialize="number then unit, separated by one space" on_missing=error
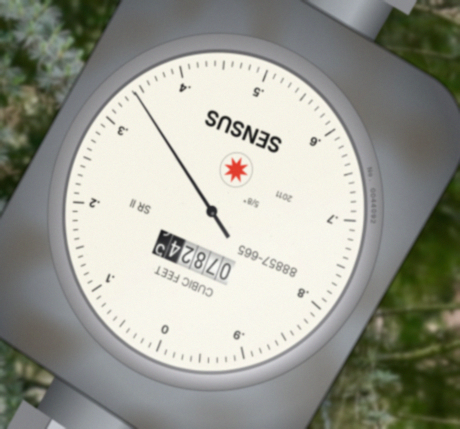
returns 78245.34 ft³
